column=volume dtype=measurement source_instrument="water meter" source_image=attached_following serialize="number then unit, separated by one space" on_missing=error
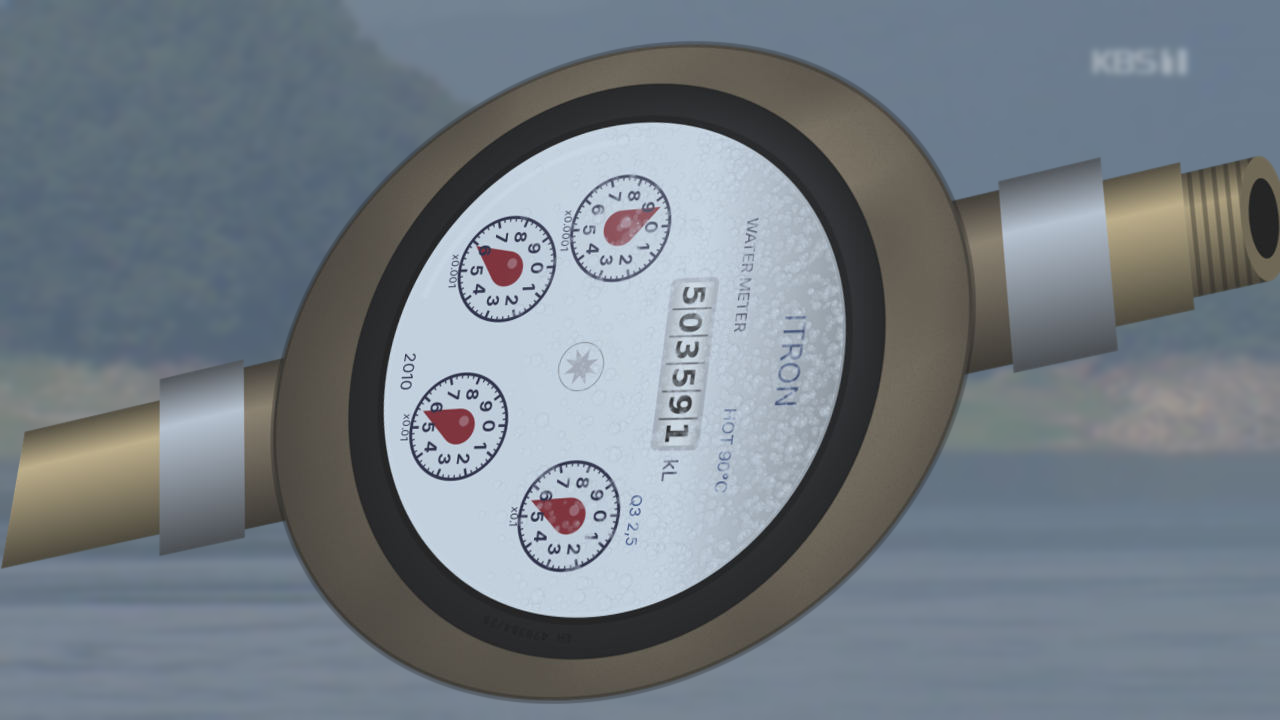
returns 503591.5559 kL
